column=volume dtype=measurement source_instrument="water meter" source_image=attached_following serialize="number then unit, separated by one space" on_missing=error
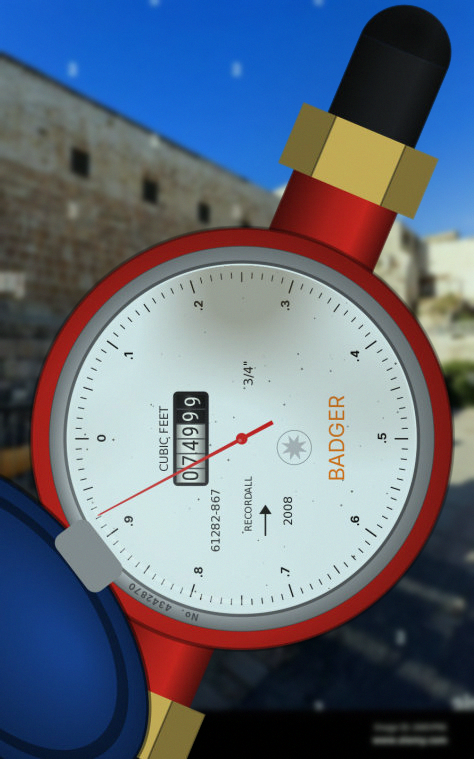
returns 74998.92 ft³
